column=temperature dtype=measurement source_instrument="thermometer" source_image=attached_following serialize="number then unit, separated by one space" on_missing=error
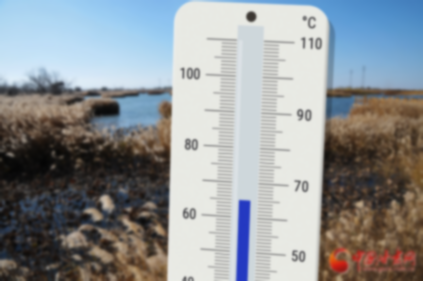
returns 65 °C
